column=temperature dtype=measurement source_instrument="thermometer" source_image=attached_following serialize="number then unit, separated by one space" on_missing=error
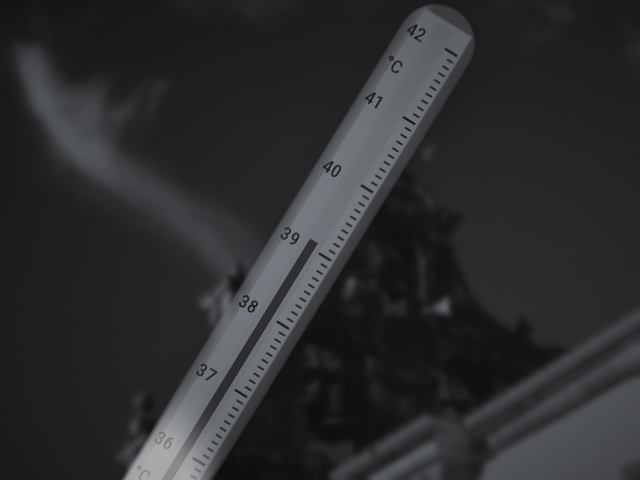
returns 39.1 °C
